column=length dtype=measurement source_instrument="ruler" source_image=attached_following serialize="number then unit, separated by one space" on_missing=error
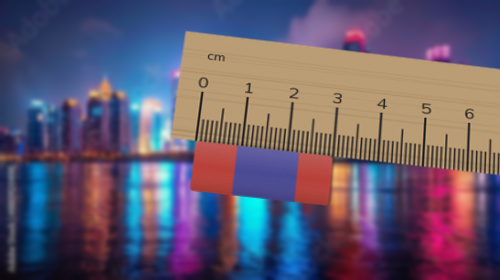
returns 3 cm
